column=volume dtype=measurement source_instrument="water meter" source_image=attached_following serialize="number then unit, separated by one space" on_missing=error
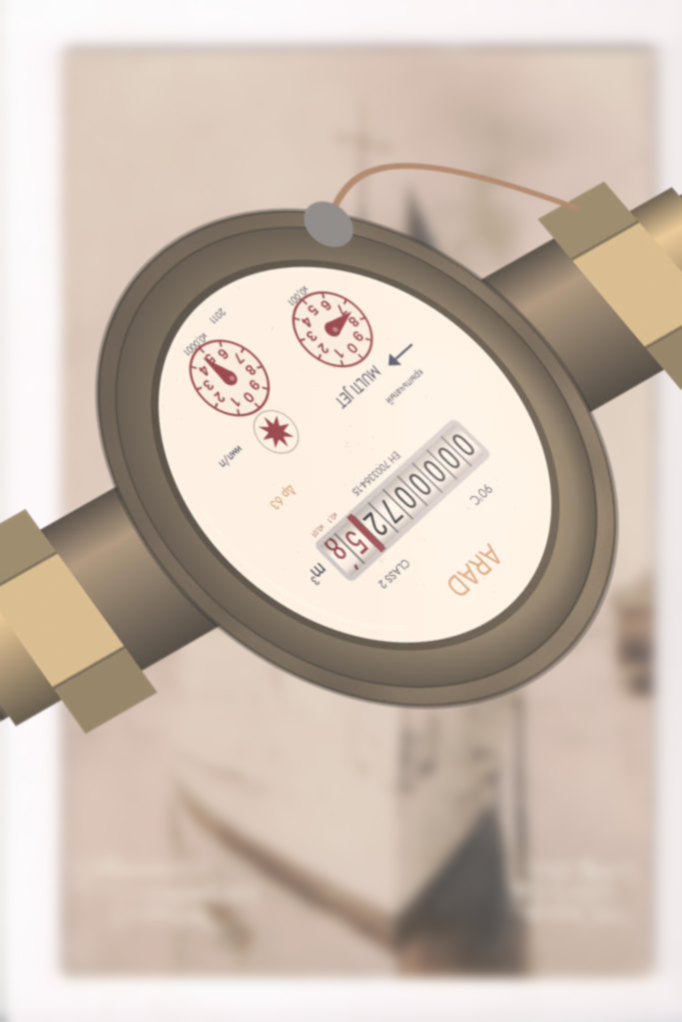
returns 72.5774 m³
